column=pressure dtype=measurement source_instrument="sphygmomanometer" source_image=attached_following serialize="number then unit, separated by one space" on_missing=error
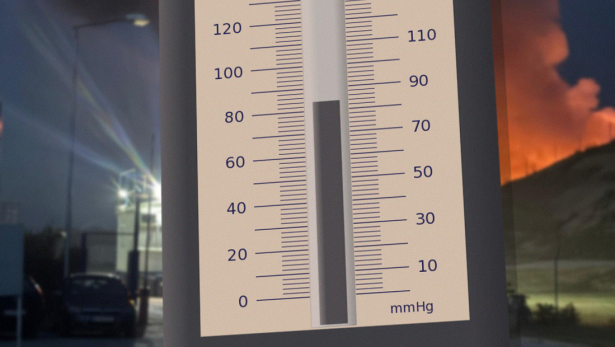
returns 84 mmHg
